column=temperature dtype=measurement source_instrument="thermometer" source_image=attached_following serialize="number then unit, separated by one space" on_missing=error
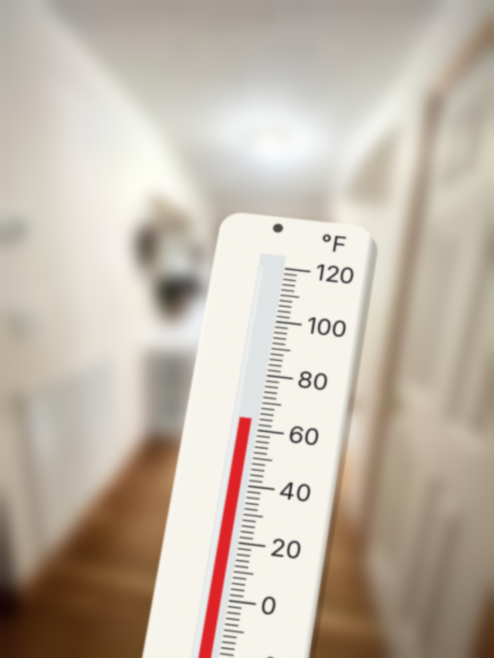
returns 64 °F
